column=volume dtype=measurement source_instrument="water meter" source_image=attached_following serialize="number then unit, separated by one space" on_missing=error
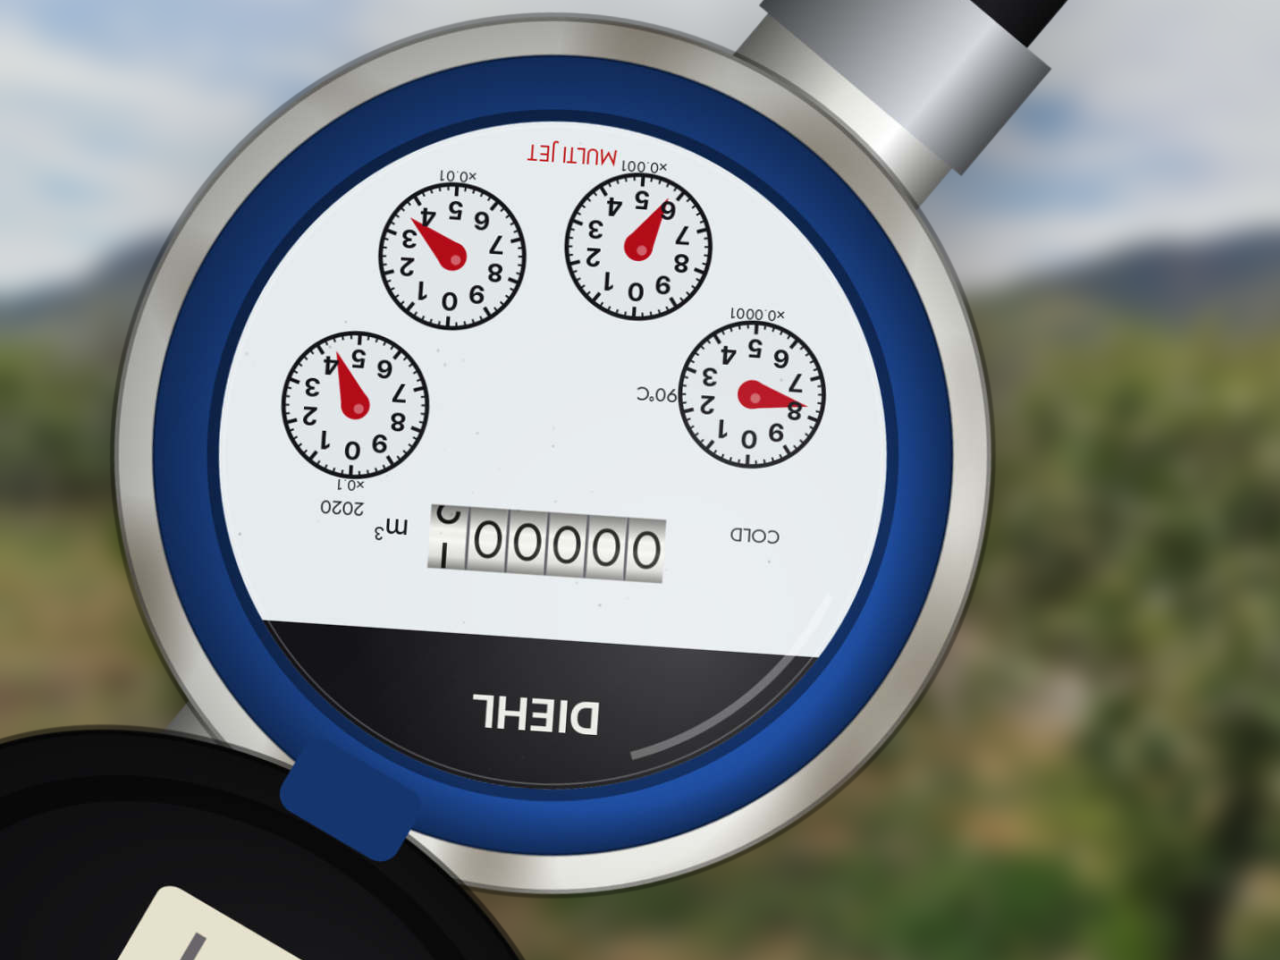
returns 1.4357 m³
